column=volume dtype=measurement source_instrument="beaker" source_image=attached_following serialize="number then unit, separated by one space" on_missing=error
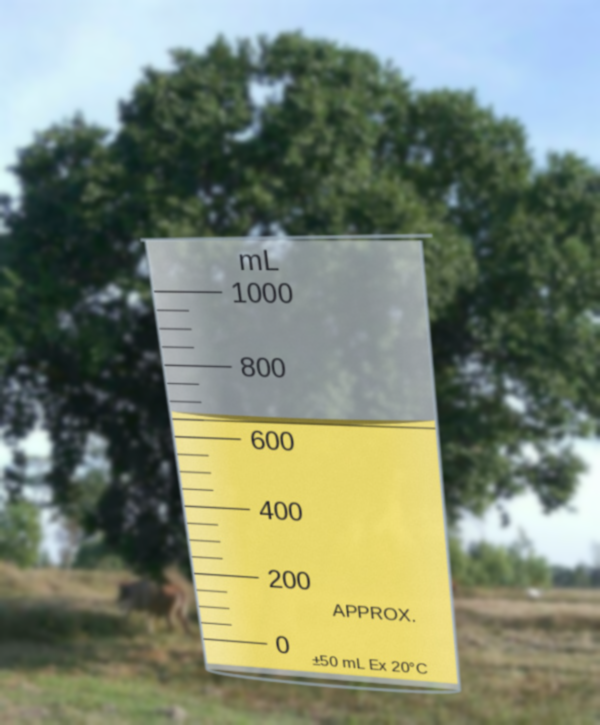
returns 650 mL
